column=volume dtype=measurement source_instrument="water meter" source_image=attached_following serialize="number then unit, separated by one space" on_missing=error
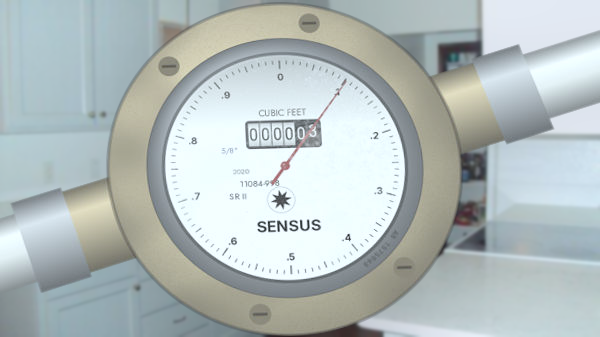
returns 3.10 ft³
